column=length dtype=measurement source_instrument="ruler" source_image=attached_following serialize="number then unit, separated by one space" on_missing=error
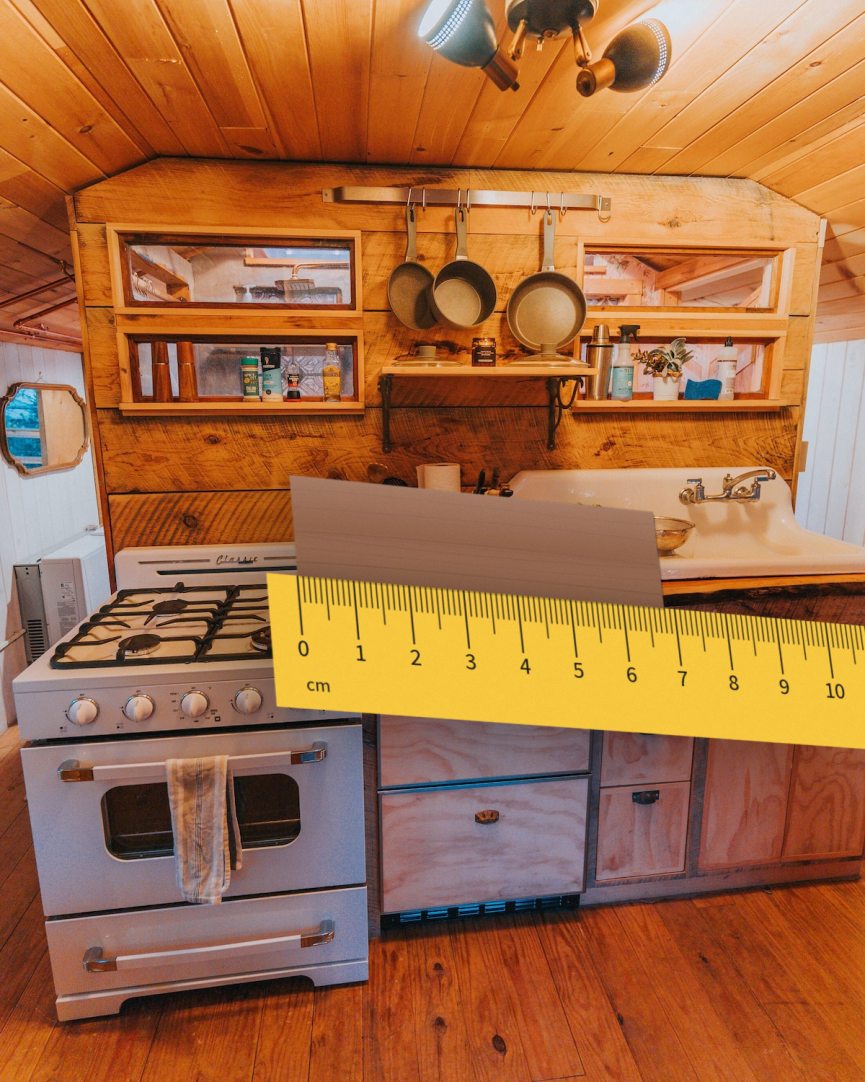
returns 6.8 cm
